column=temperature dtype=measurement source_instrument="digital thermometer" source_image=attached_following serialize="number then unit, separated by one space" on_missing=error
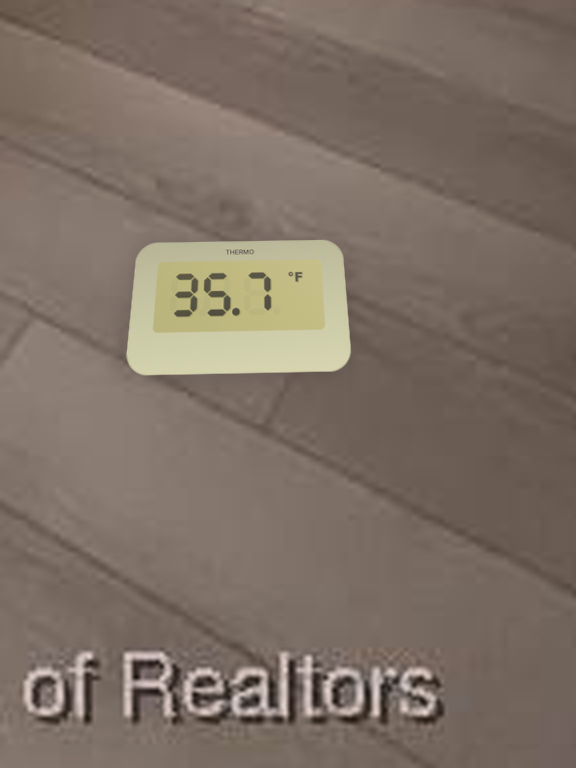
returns 35.7 °F
